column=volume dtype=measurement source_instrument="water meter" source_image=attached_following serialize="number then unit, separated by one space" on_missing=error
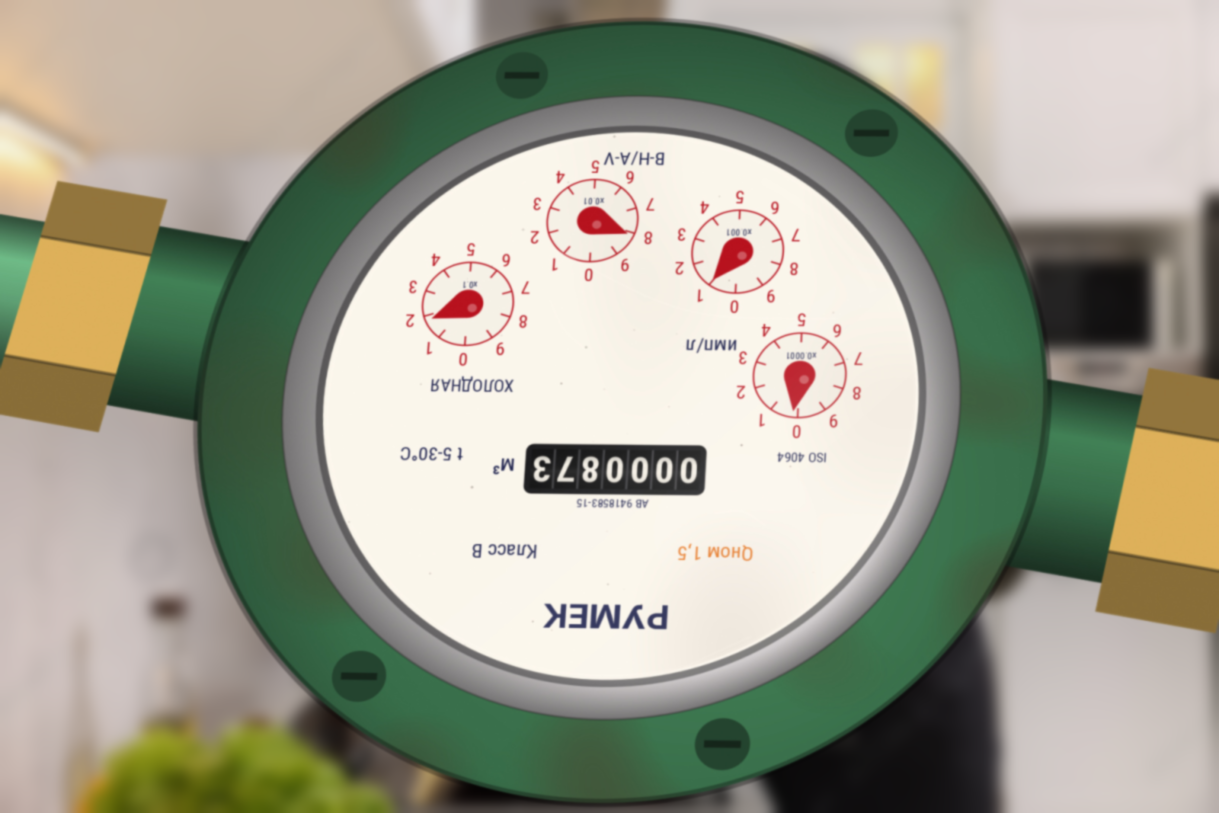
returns 873.1810 m³
